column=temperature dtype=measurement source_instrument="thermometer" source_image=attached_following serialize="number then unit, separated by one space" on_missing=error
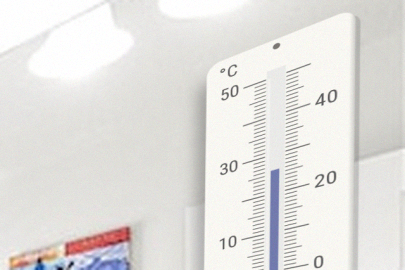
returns 26 °C
